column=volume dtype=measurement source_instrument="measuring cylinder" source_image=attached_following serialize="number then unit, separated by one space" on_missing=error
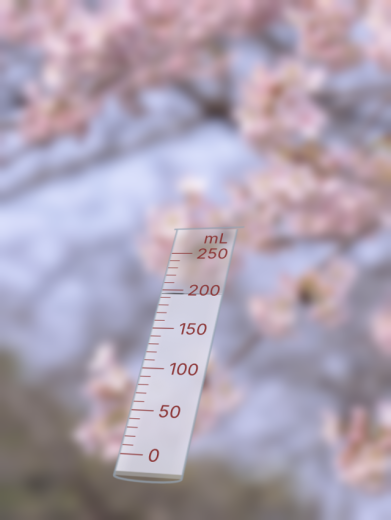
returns 195 mL
